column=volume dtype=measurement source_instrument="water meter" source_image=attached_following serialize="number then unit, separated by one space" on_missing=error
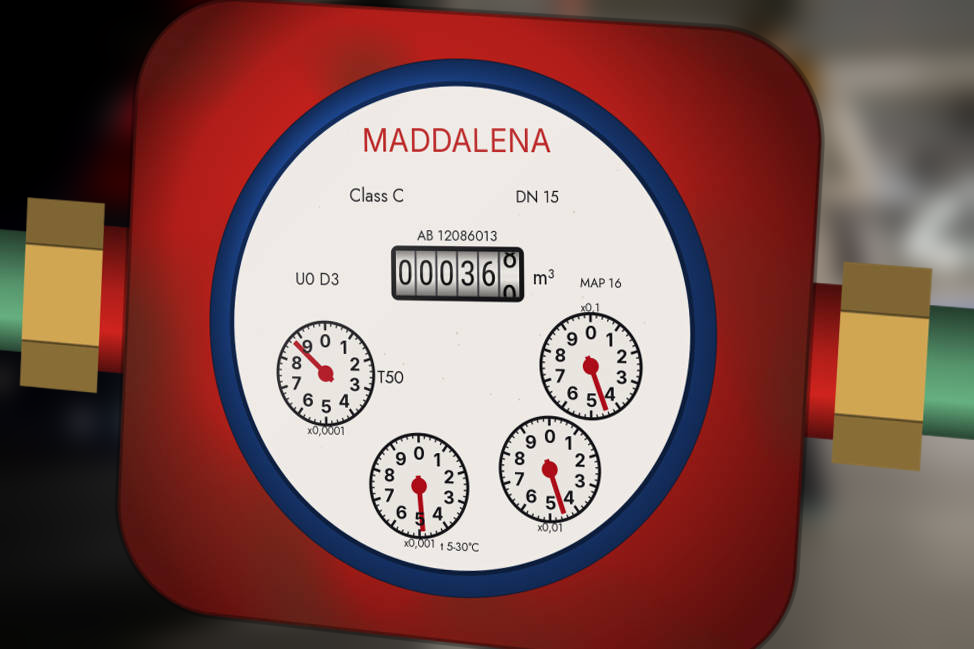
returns 368.4448 m³
